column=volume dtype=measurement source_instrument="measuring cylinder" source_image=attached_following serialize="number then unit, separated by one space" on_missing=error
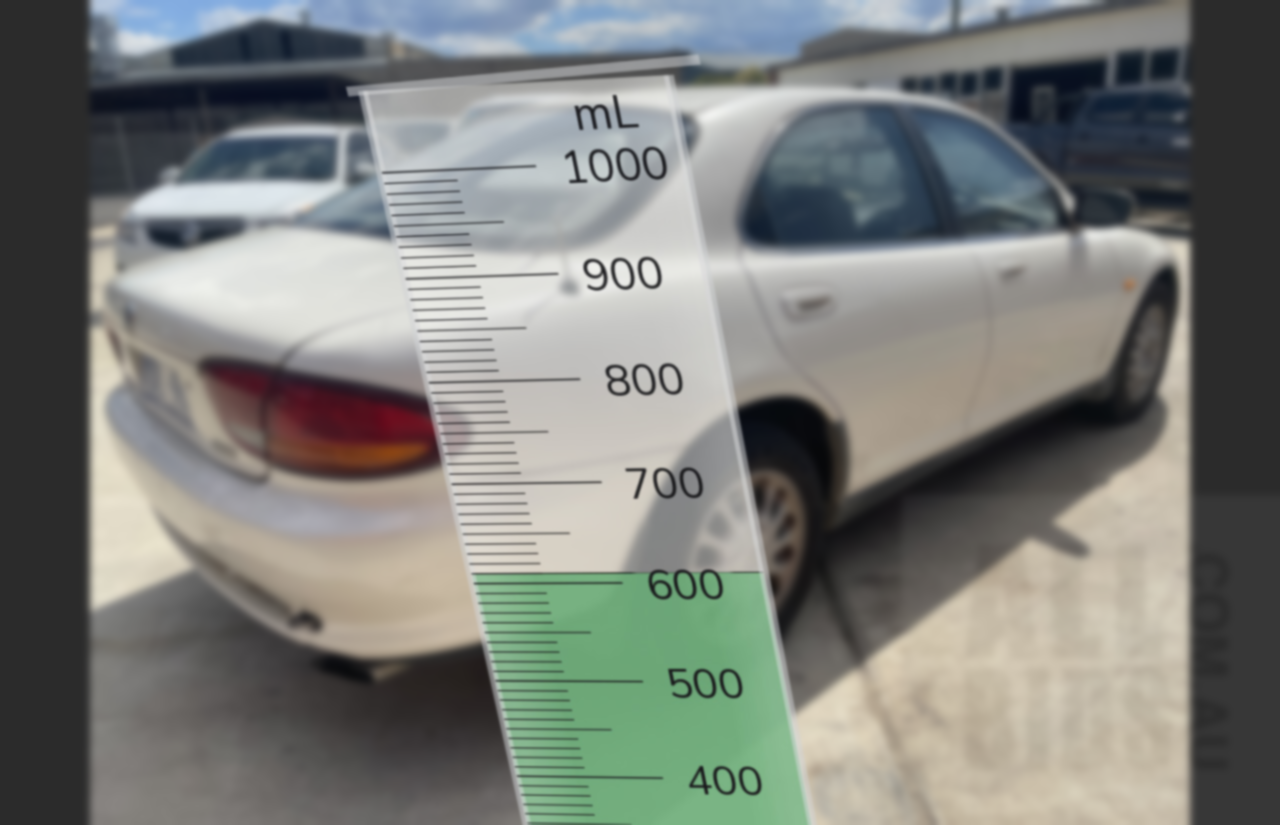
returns 610 mL
